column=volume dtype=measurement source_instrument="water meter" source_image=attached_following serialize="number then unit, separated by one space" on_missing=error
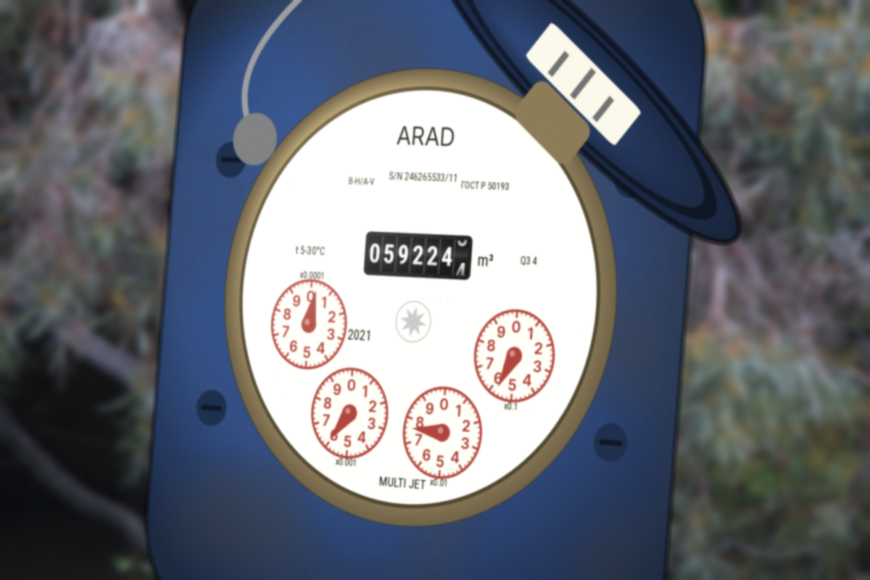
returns 592243.5760 m³
